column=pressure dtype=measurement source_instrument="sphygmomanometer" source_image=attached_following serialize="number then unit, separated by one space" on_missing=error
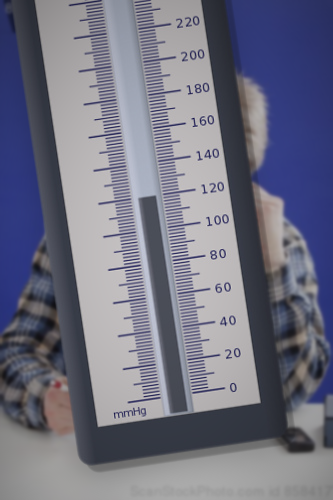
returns 120 mmHg
